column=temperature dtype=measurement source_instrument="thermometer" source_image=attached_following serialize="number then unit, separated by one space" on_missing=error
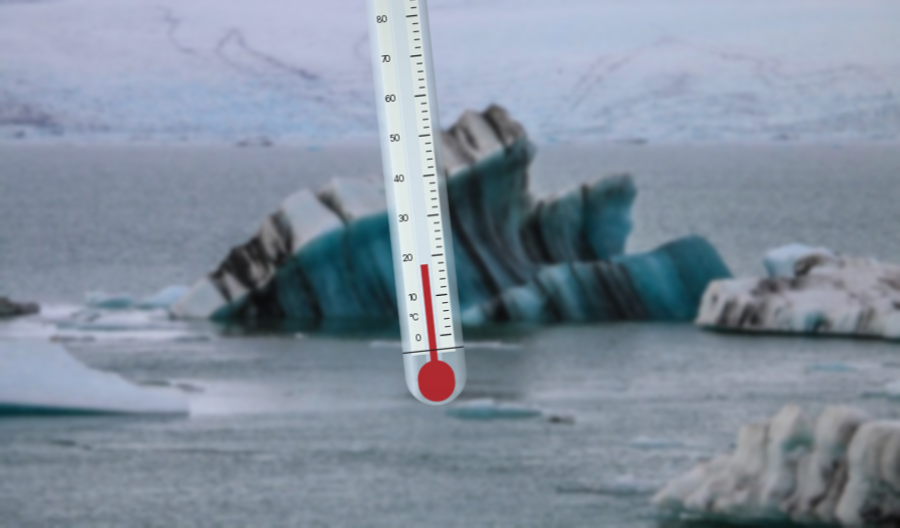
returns 18 °C
